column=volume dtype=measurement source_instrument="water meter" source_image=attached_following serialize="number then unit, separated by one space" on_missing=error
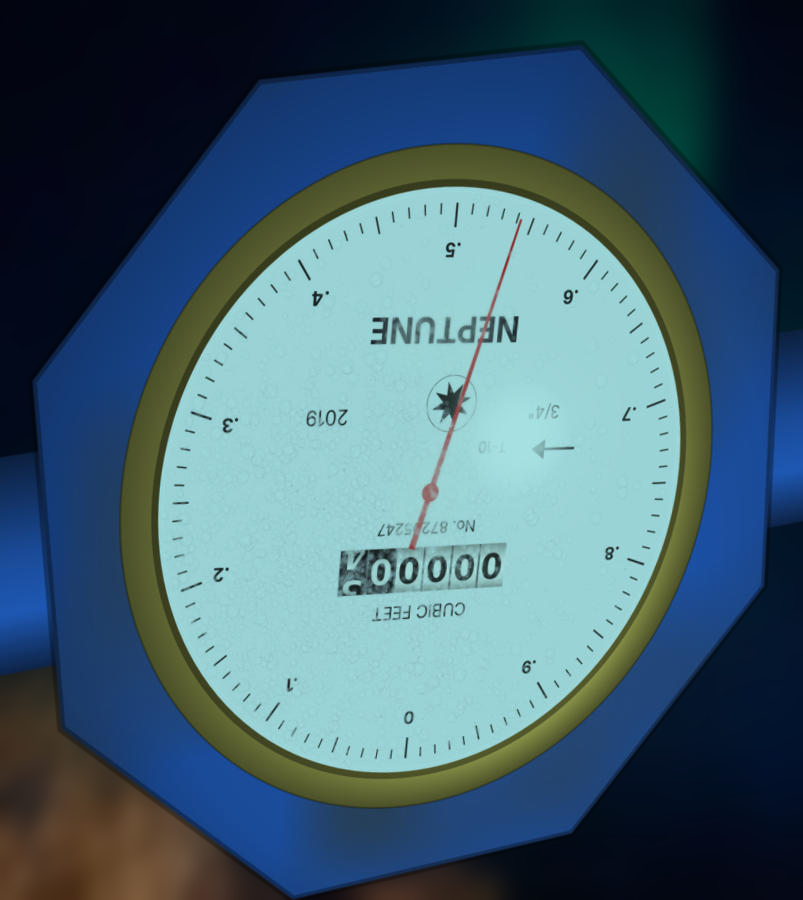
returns 3.54 ft³
